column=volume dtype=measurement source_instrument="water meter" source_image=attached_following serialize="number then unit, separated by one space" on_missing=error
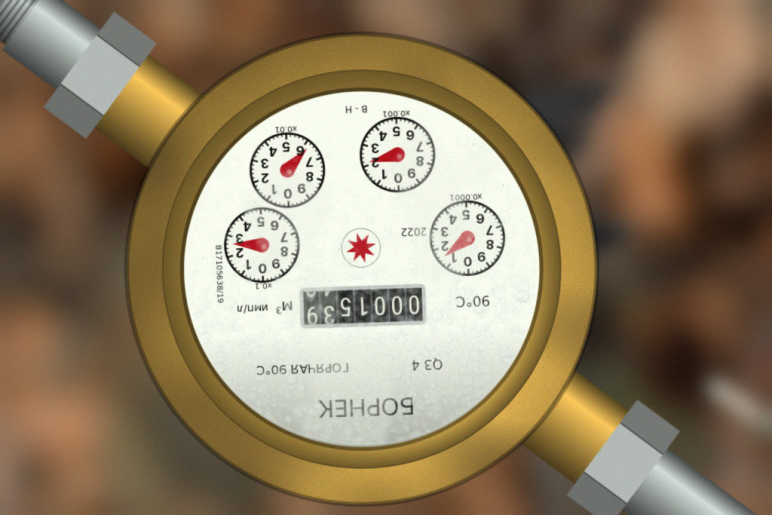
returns 1539.2621 m³
